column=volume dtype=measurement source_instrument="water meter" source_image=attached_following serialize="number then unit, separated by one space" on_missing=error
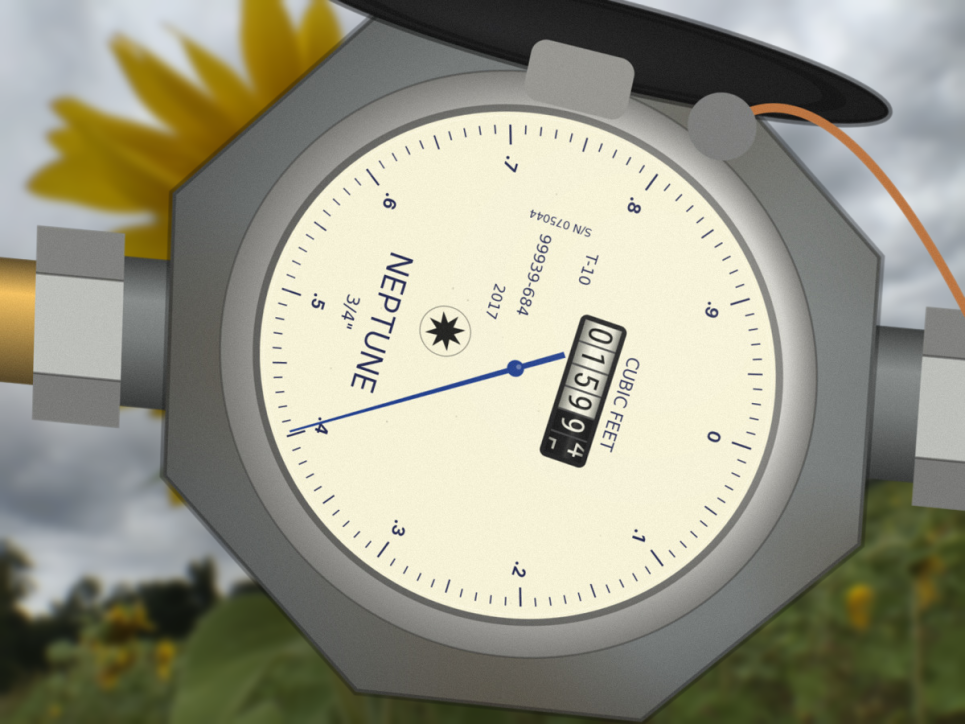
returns 15994.40 ft³
